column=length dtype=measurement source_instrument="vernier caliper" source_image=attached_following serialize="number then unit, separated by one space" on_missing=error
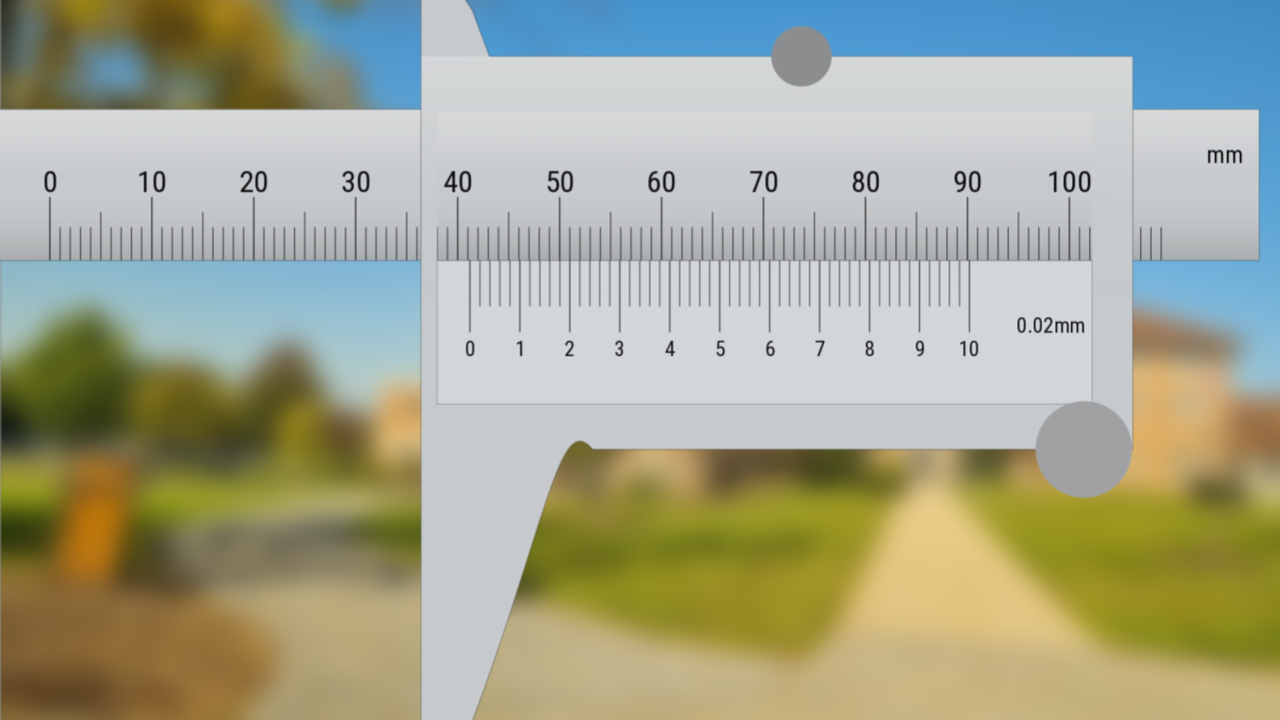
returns 41.2 mm
